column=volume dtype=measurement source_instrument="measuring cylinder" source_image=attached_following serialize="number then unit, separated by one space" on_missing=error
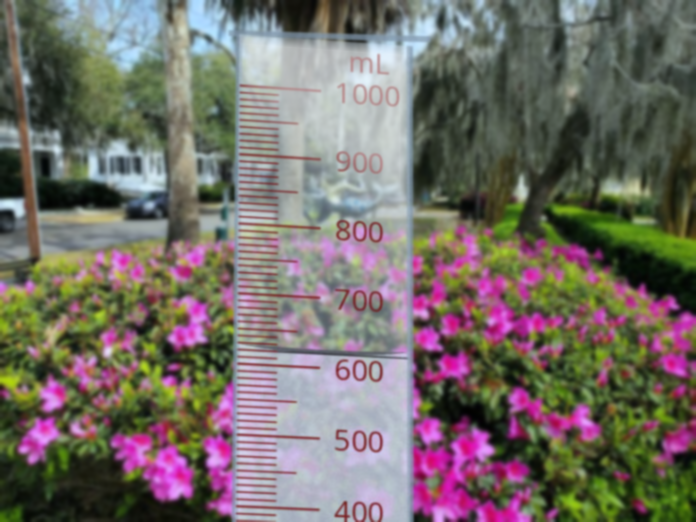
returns 620 mL
